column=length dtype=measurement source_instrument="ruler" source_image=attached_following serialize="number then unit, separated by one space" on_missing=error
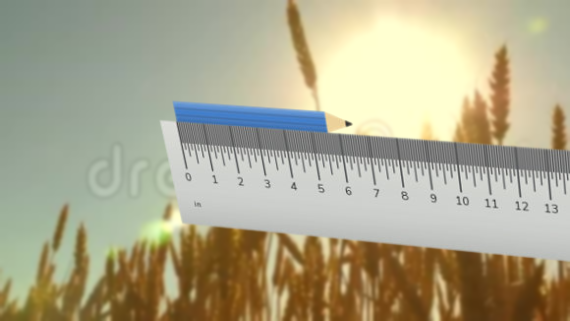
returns 6.5 in
